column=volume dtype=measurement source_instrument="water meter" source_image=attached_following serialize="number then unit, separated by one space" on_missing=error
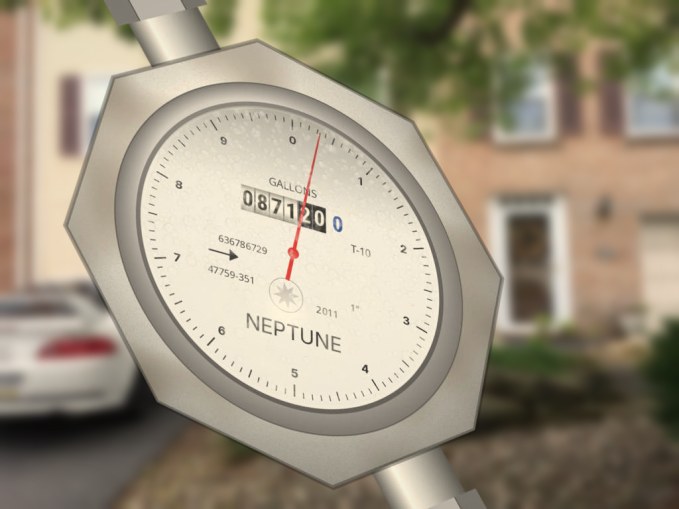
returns 871200.3 gal
